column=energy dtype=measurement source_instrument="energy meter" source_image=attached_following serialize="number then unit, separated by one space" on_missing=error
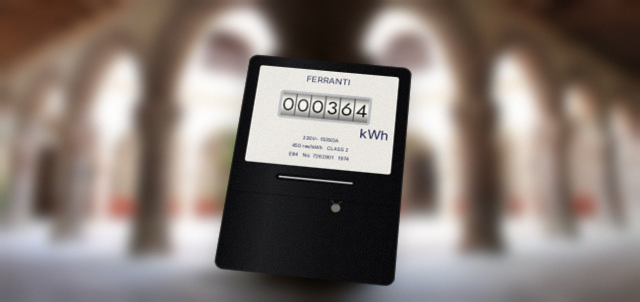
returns 364 kWh
